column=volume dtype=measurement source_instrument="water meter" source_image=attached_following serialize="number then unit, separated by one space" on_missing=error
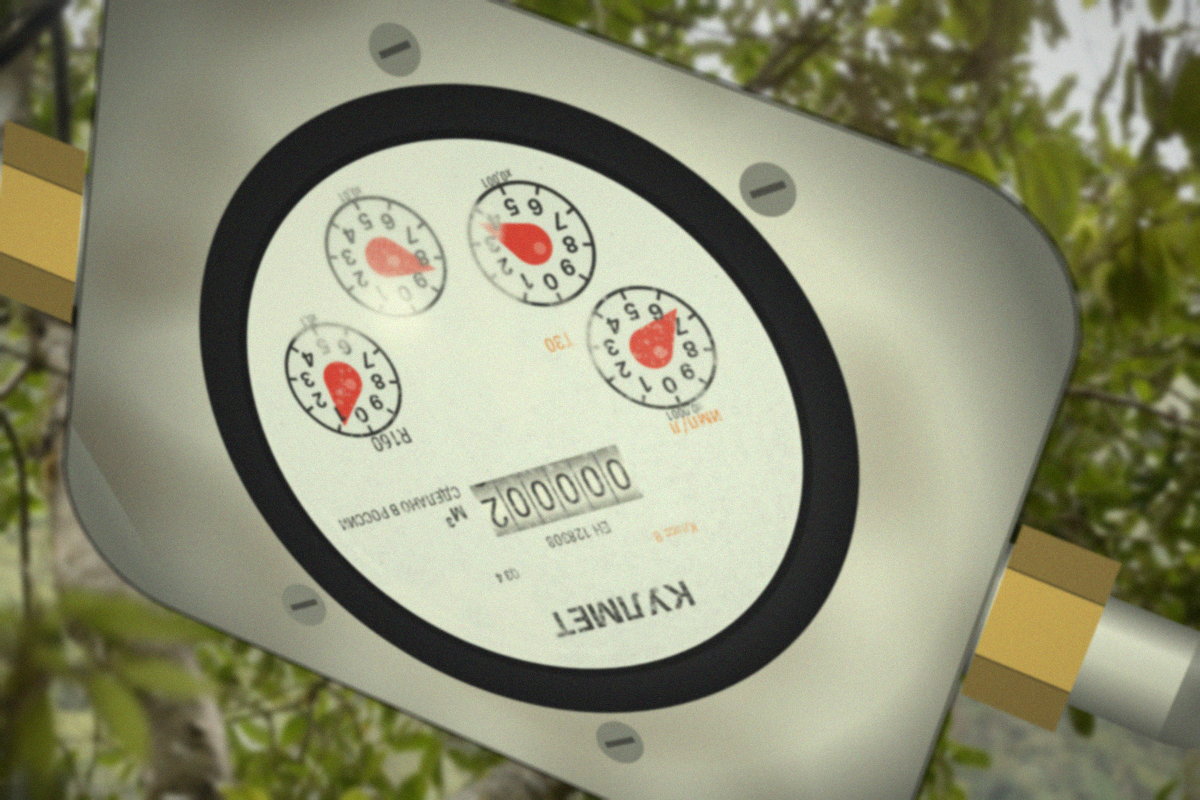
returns 2.0836 m³
